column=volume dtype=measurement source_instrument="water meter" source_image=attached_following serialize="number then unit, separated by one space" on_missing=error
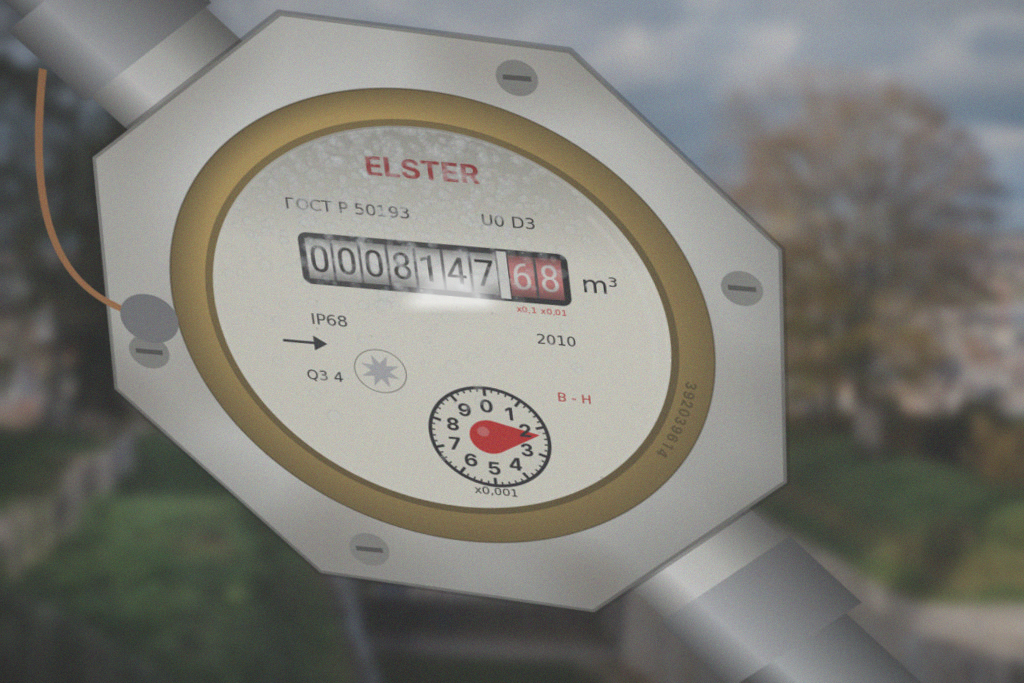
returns 8147.682 m³
